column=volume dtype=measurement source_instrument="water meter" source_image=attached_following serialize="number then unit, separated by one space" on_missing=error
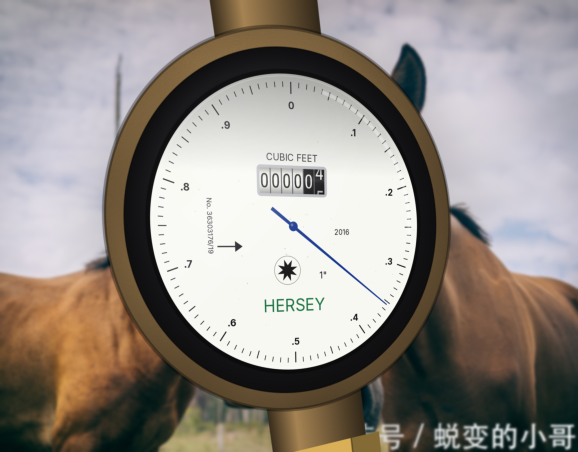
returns 4.35 ft³
